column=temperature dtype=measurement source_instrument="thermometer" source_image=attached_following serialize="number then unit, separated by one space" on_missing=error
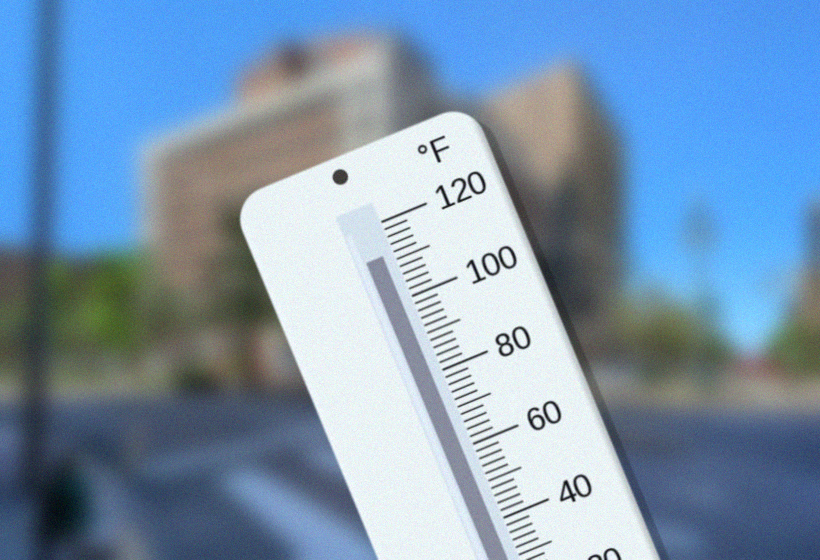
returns 112 °F
